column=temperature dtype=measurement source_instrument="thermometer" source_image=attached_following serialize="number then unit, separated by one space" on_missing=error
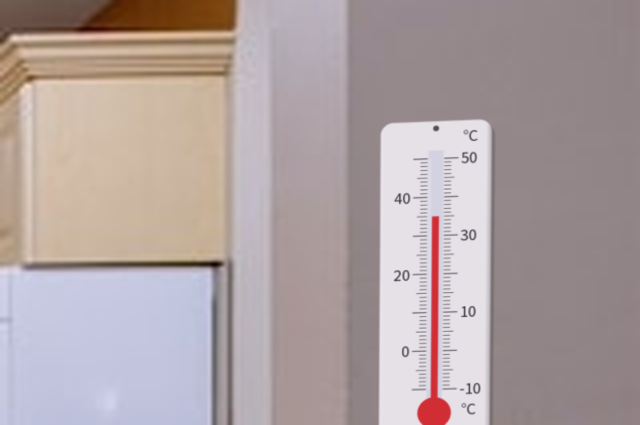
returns 35 °C
